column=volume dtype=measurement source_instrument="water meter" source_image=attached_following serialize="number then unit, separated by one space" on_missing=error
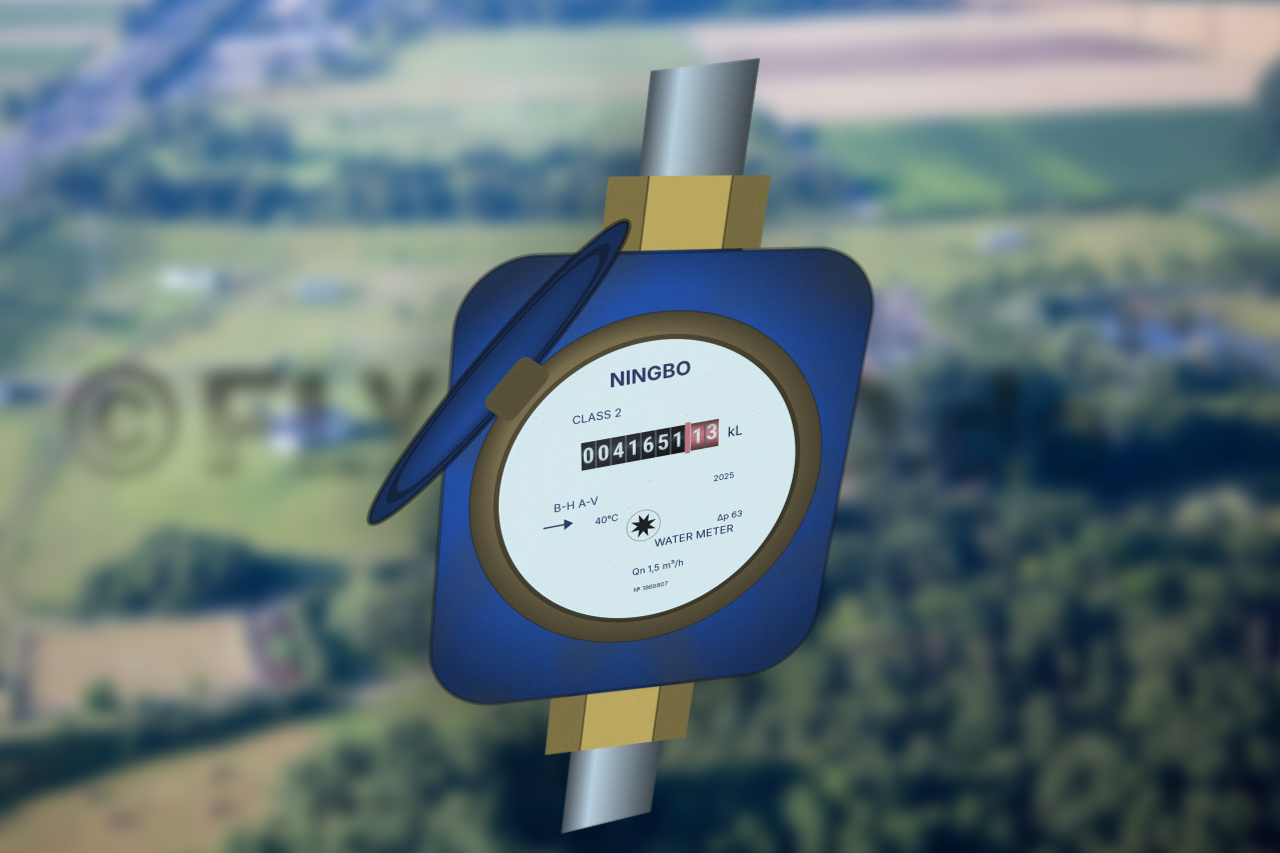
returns 41651.13 kL
